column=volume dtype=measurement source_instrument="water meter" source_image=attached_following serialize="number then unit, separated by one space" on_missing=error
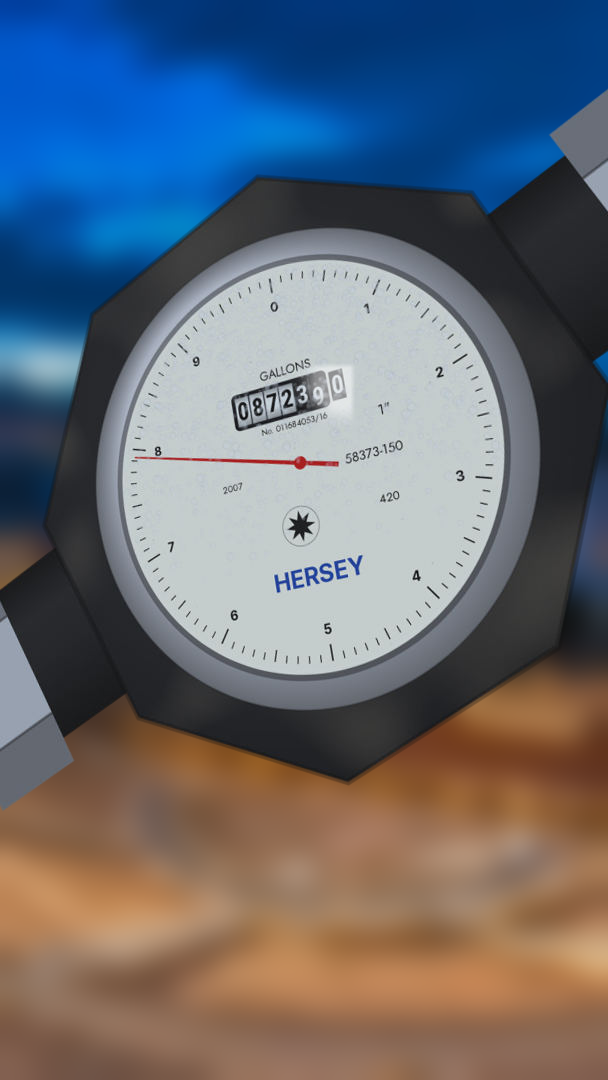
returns 872387.9 gal
